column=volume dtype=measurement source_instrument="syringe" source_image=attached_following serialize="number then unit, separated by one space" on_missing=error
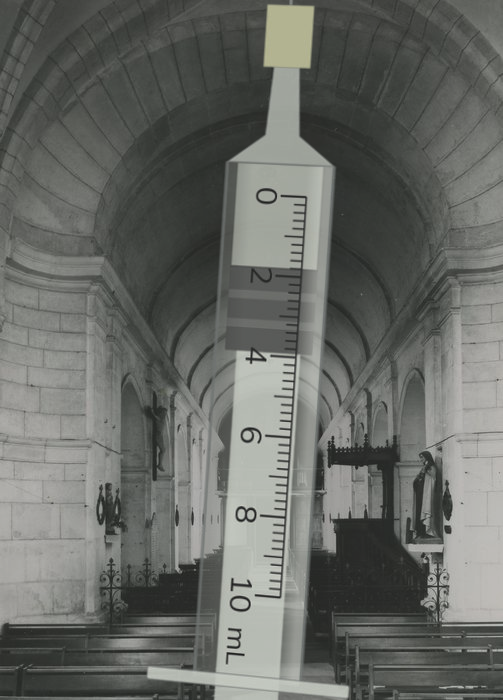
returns 1.8 mL
